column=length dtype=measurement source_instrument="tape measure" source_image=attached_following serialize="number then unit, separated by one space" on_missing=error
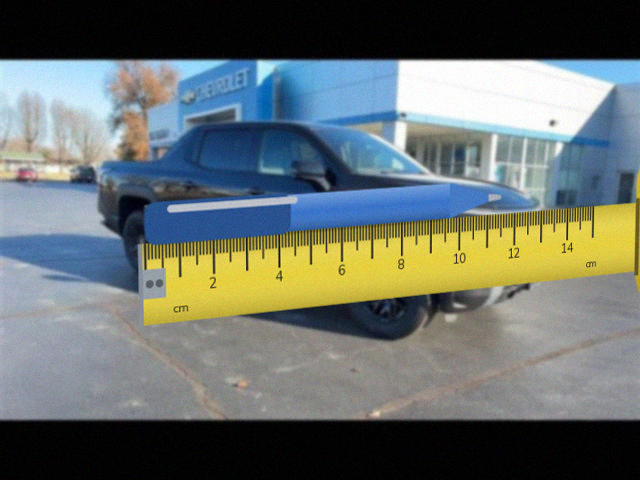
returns 11.5 cm
